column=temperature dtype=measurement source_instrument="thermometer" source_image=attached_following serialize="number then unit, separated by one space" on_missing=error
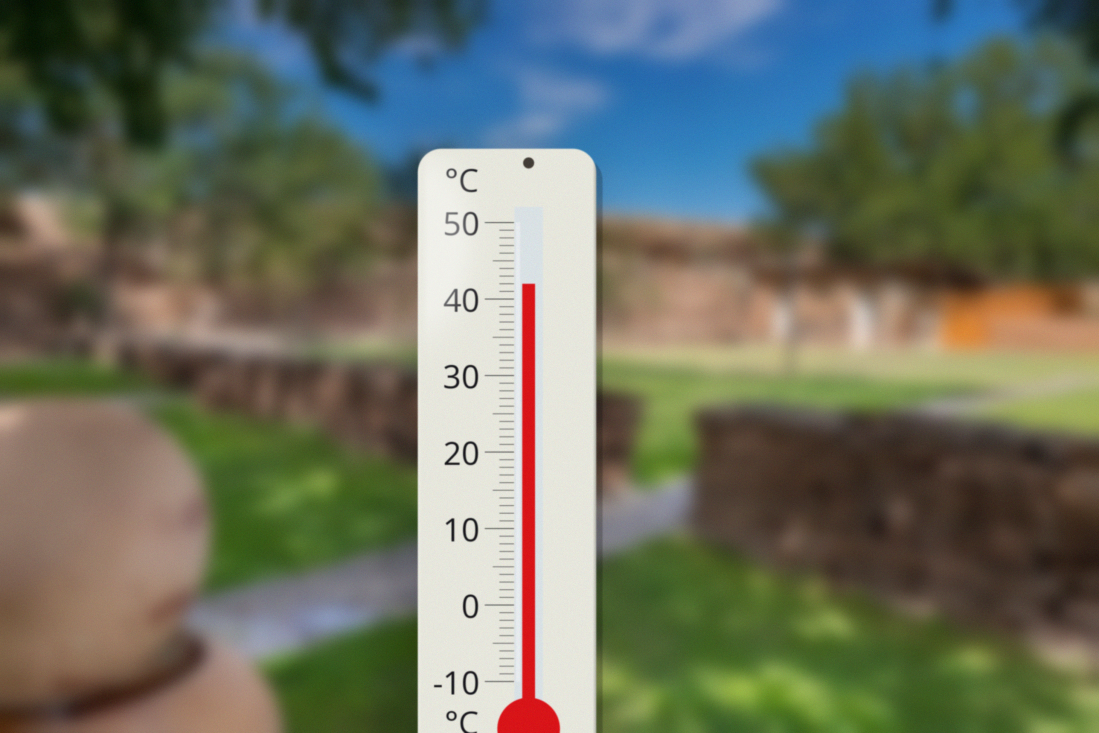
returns 42 °C
